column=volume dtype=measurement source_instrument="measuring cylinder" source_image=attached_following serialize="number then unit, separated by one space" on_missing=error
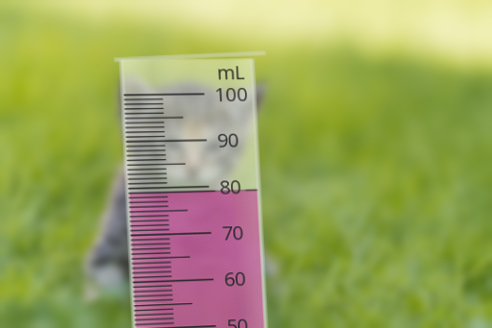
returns 79 mL
